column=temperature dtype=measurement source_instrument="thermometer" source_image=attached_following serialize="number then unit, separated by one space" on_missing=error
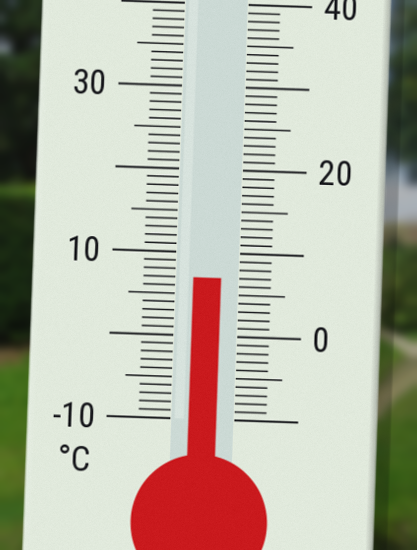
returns 7 °C
